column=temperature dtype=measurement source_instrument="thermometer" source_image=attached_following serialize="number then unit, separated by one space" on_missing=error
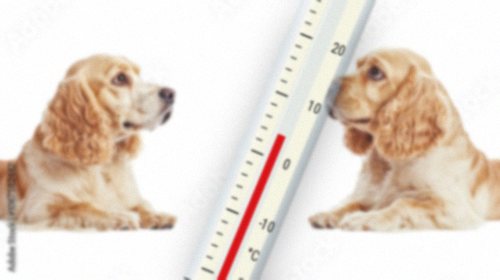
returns 4 °C
